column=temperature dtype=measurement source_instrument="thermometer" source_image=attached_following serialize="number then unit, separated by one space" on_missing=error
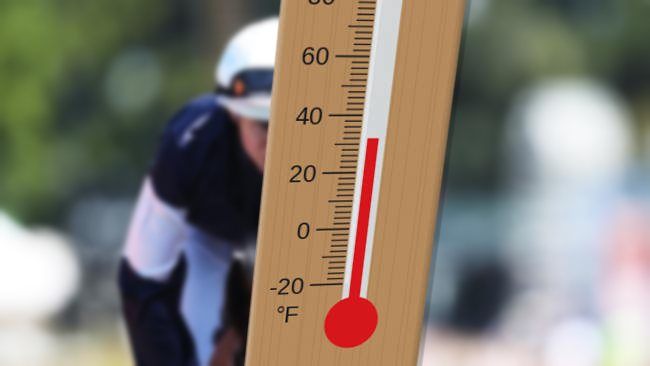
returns 32 °F
